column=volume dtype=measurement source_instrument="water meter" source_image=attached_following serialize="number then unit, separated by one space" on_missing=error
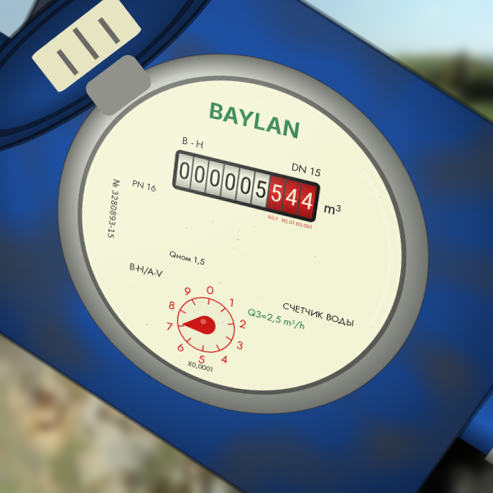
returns 5.5447 m³
